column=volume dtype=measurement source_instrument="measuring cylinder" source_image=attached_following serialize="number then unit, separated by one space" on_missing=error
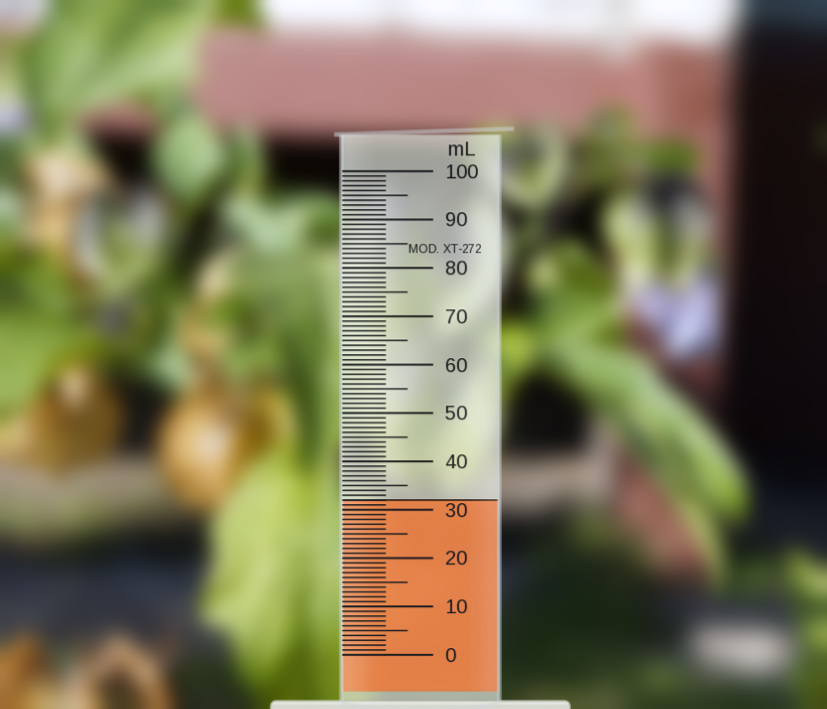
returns 32 mL
